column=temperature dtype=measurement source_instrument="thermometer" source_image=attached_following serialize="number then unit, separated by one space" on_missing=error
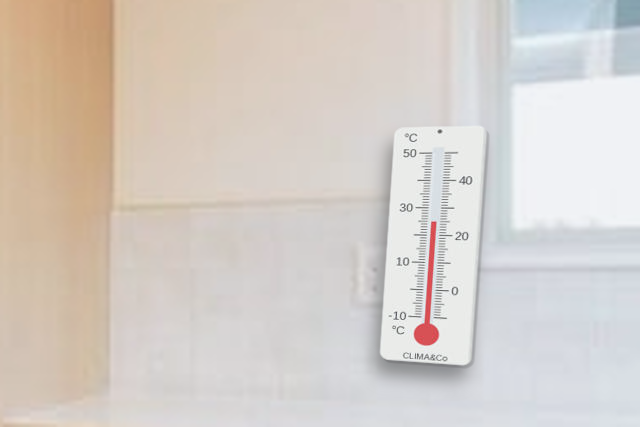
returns 25 °C
